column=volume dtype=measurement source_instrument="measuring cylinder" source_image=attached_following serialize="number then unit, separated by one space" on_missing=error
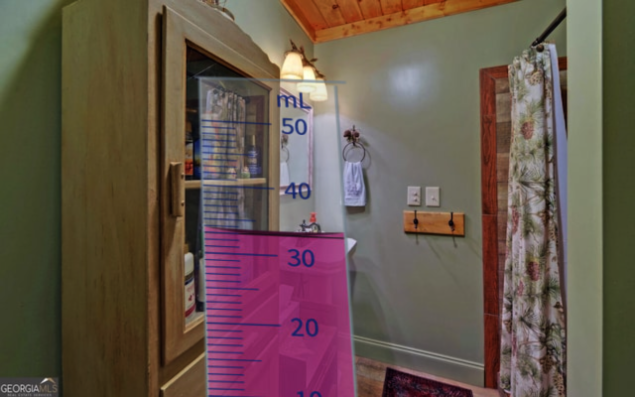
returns 33 mL
